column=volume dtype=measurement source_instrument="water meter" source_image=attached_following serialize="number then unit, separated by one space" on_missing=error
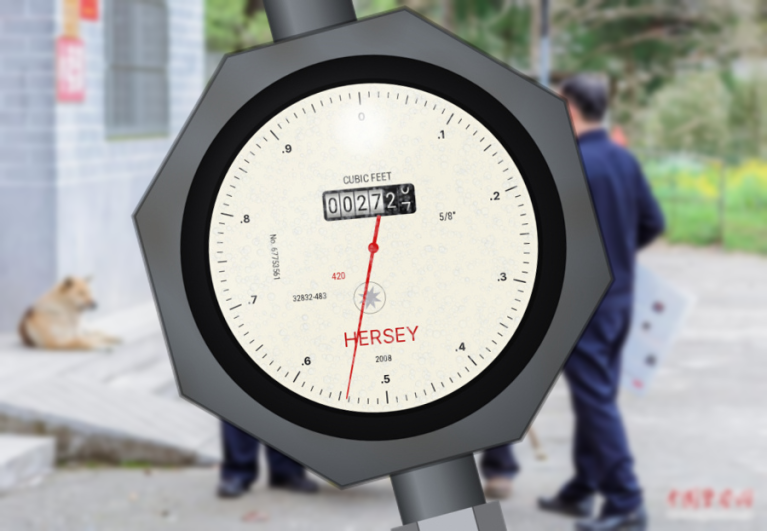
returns 2726.54 ft³
